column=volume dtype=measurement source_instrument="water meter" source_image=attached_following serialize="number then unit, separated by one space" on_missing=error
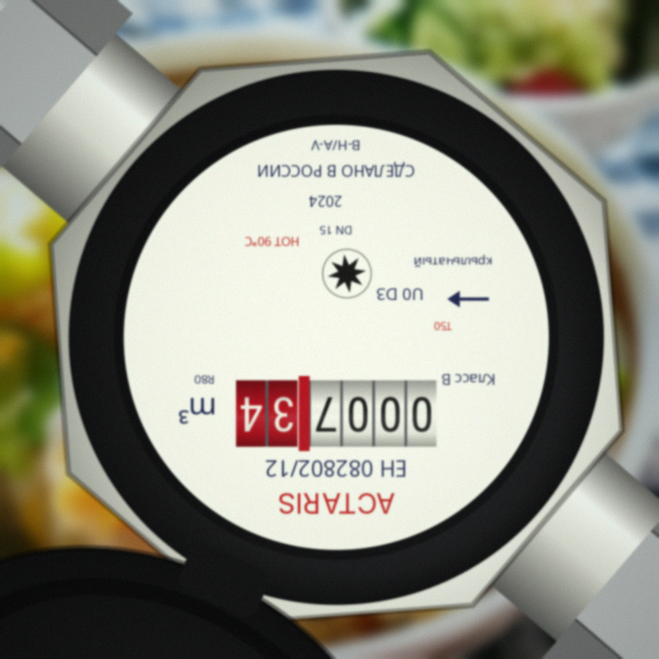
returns 7.34 m³
